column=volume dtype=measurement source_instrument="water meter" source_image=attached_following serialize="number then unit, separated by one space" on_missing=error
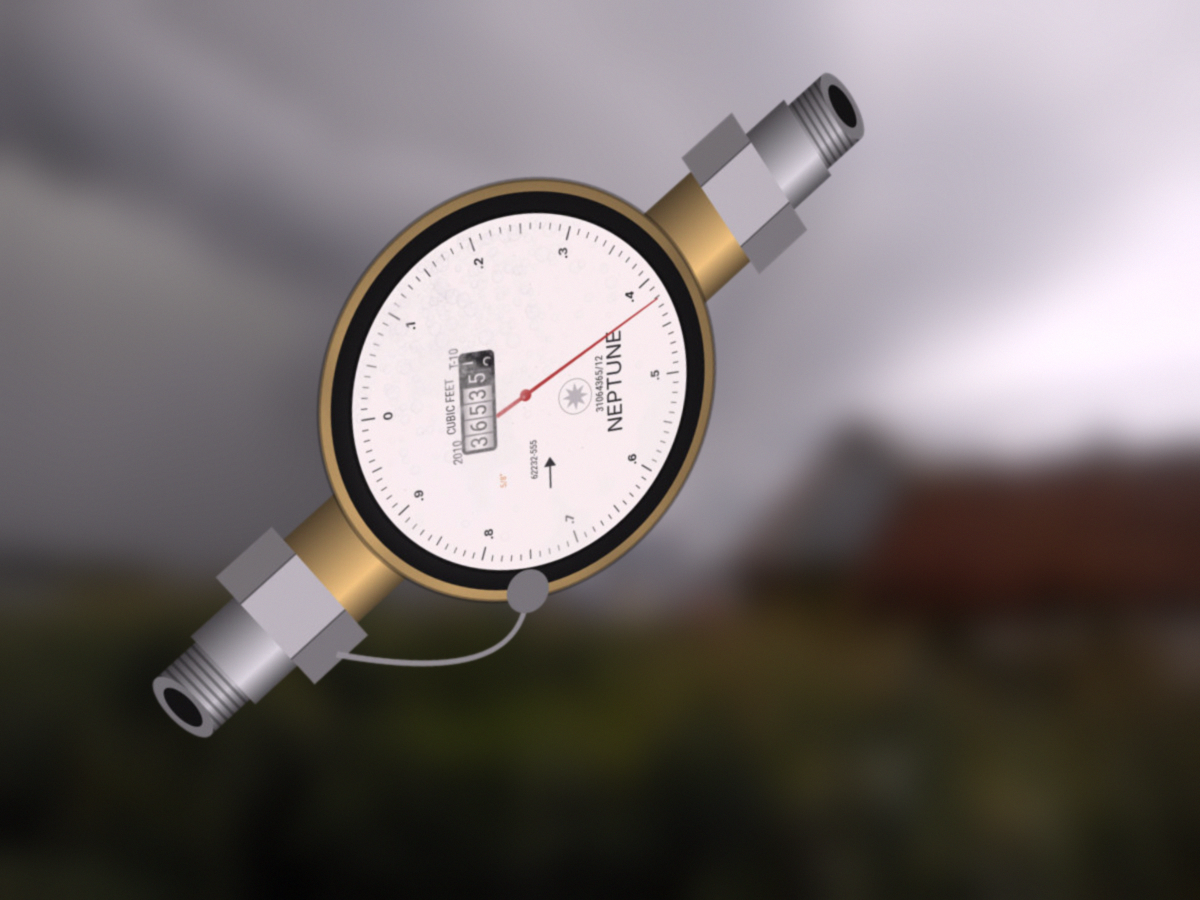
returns 365351.42 ft³
